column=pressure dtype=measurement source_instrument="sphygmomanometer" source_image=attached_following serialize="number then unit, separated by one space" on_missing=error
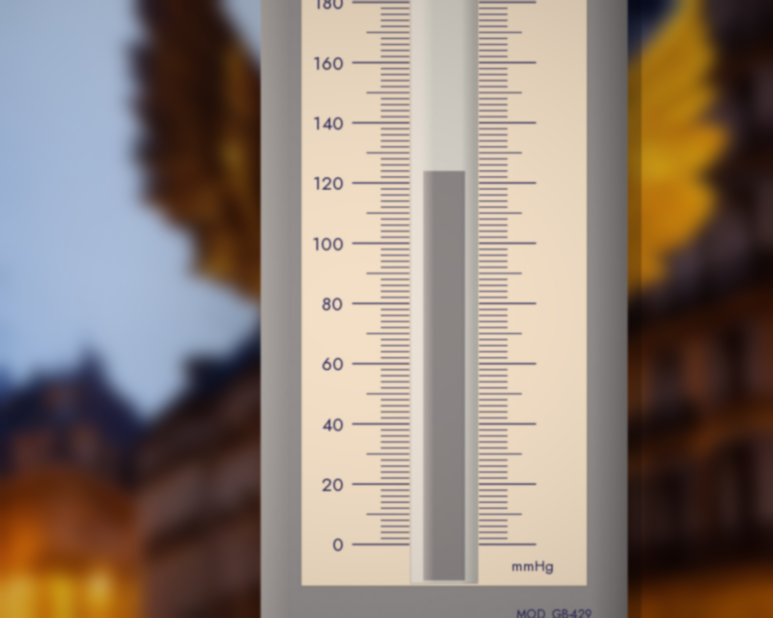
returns 124 mmHg
